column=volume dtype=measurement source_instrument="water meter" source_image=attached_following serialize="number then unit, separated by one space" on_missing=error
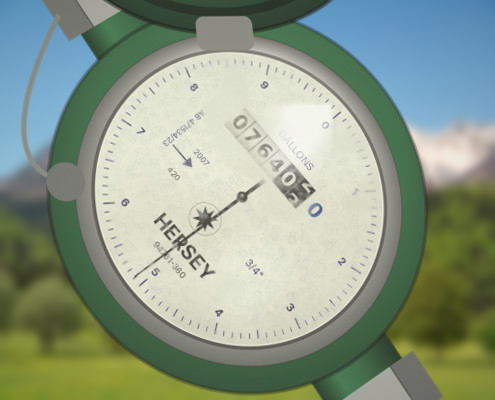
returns 764025.1 gal
